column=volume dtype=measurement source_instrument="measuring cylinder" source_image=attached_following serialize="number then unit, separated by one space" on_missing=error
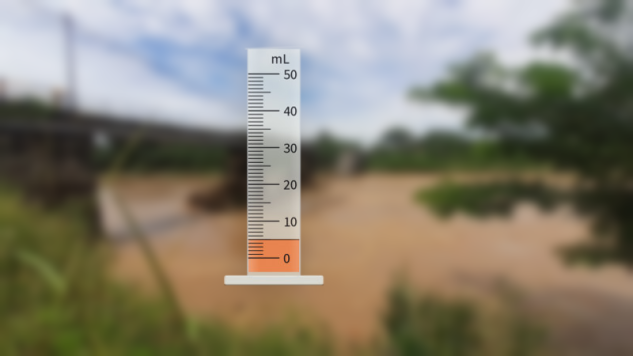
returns 5 mL
